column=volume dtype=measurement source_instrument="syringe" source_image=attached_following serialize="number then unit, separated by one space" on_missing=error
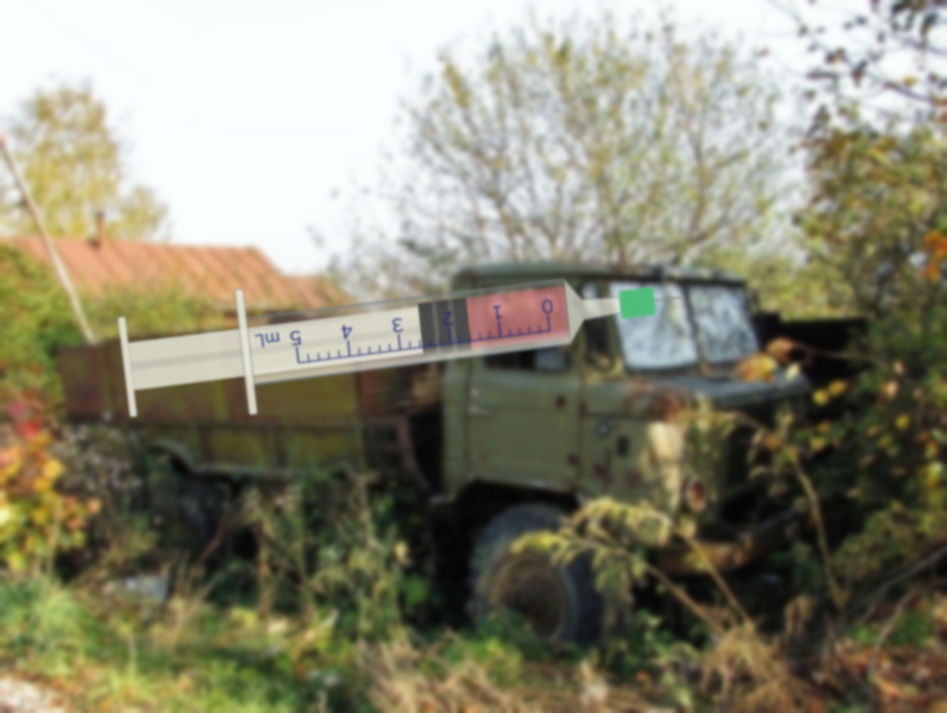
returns 1.6 mL
